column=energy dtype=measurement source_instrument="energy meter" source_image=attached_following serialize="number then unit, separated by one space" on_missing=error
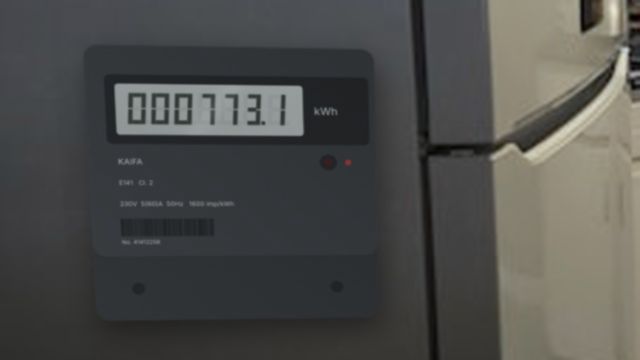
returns 773.1 kWh
